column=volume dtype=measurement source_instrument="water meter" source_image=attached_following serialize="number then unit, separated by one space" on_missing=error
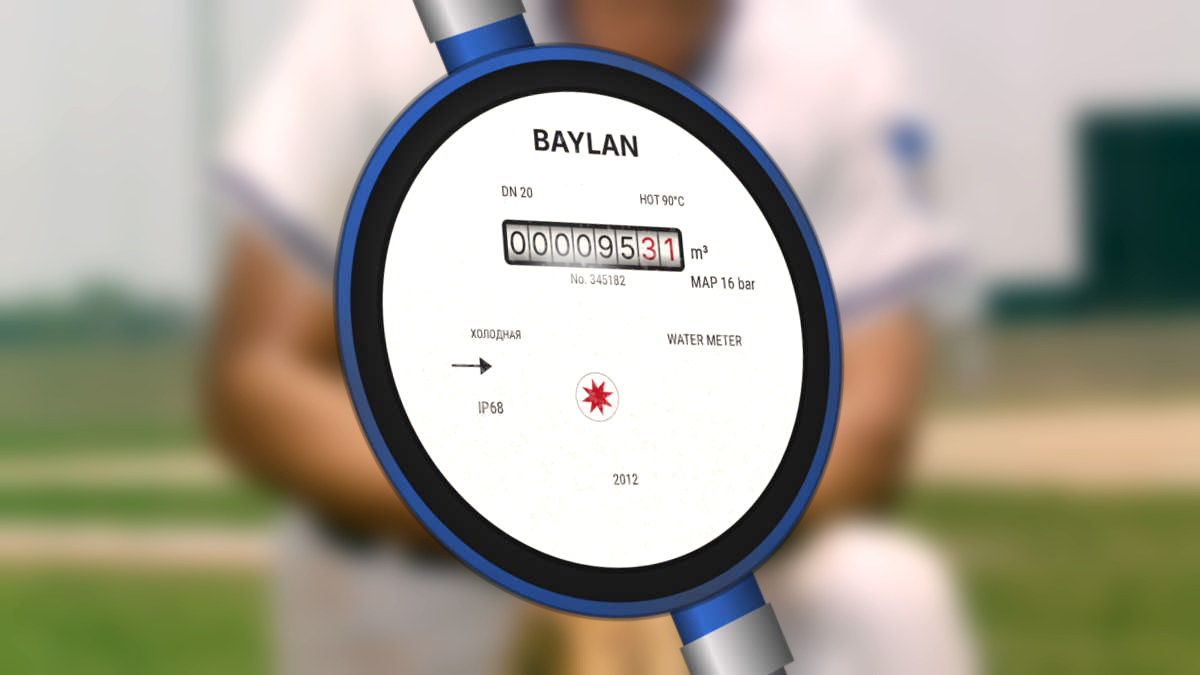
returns 95.31 m³
